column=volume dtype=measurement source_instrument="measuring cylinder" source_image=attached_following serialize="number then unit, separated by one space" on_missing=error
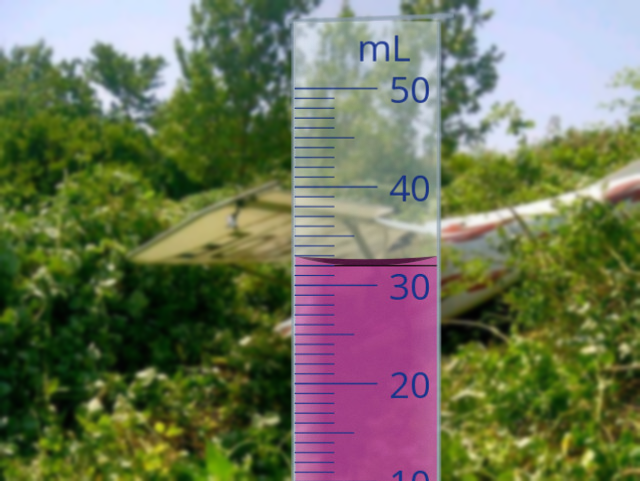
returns 32 mL
